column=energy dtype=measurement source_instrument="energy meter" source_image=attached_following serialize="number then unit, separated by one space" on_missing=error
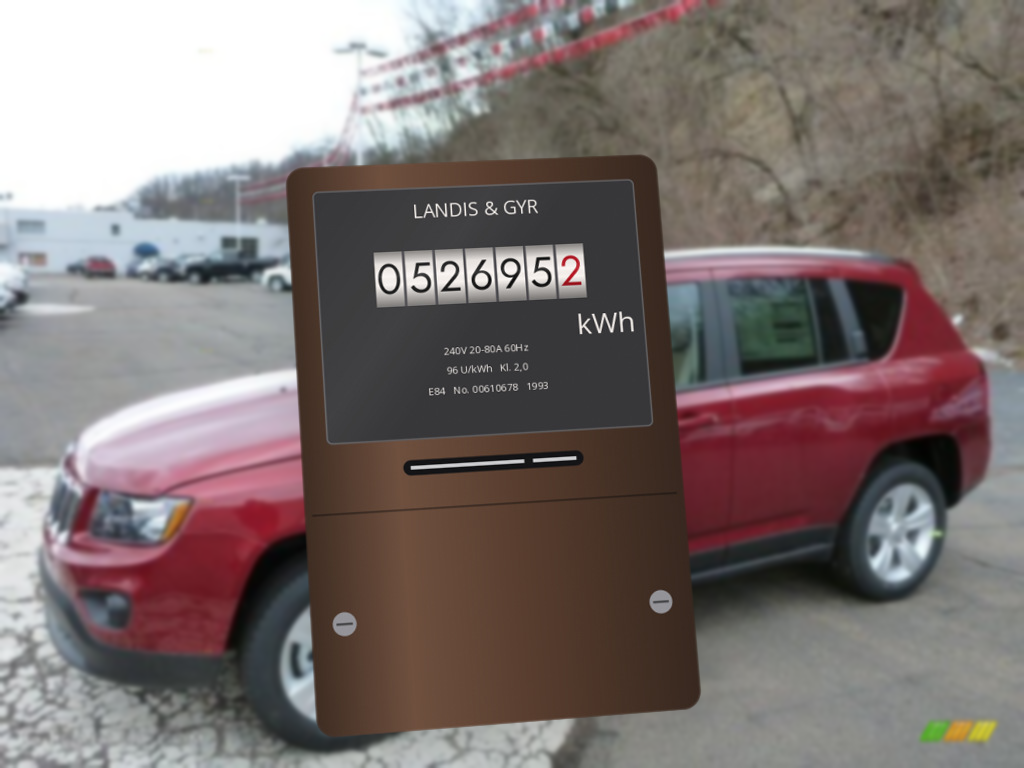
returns 52695.2 kWh
